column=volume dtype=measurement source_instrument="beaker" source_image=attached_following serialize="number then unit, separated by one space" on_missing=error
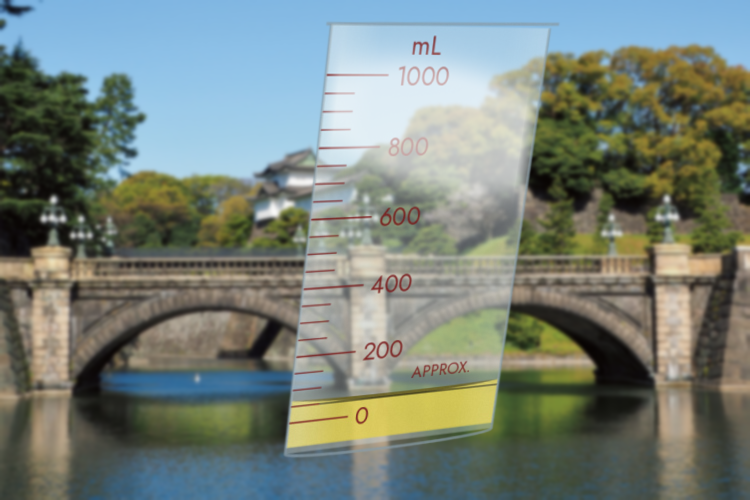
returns 50 mL
